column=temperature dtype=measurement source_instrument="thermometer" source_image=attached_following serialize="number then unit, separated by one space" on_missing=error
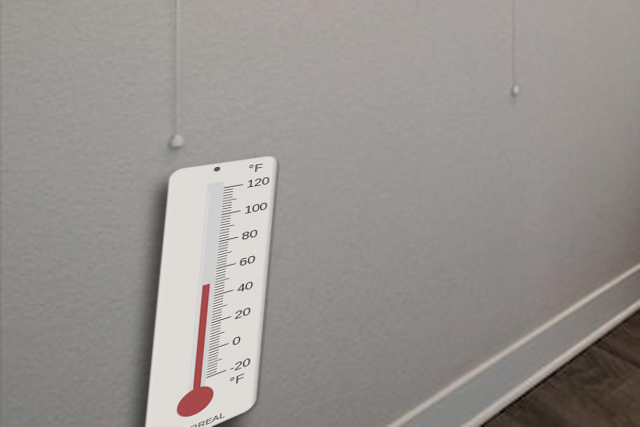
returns 50 °F
